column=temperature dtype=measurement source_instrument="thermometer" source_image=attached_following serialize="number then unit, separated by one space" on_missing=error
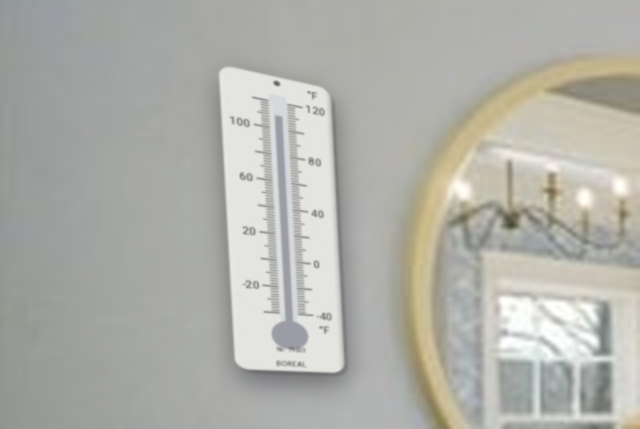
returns 110 °F
